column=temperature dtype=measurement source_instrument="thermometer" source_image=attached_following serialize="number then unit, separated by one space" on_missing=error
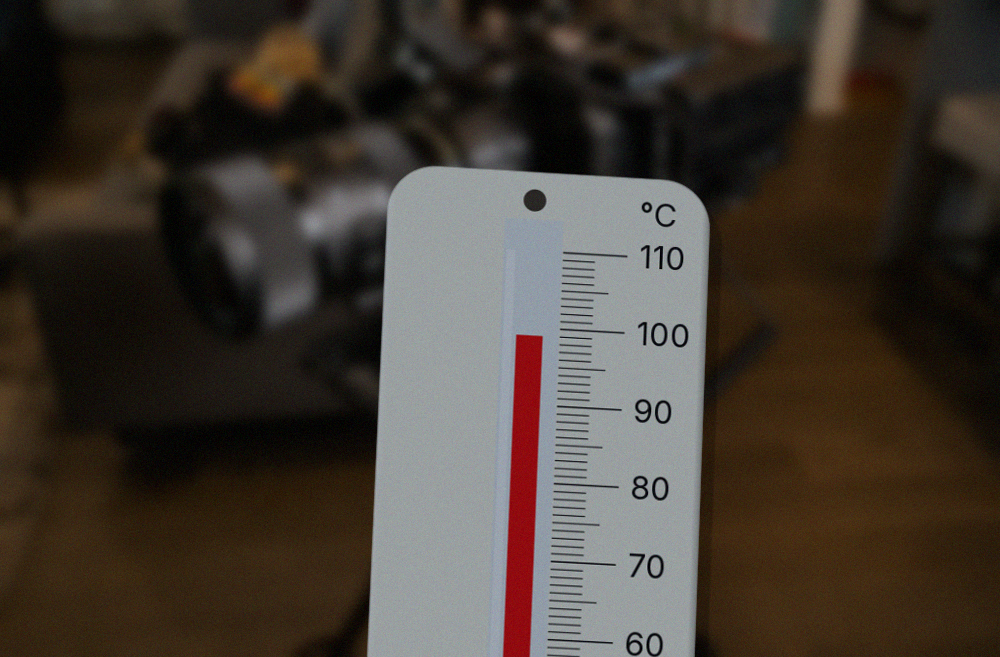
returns 99 °C
